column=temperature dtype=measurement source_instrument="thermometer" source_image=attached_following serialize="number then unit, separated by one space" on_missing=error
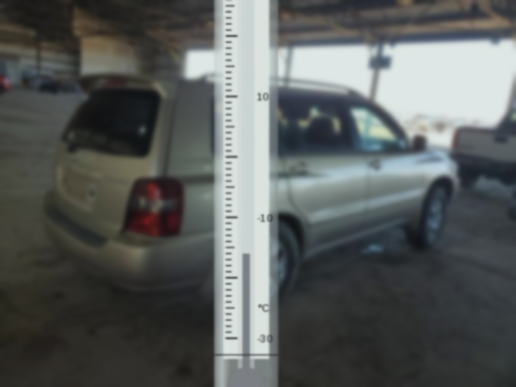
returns -16 °C
